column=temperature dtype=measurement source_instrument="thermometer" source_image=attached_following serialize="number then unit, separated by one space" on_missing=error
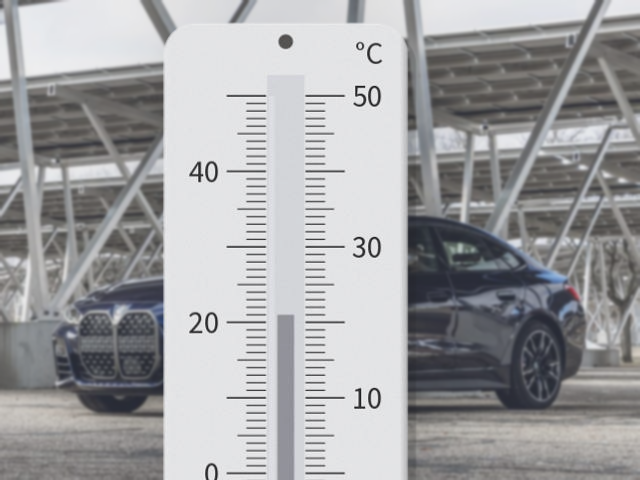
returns 21 °C
